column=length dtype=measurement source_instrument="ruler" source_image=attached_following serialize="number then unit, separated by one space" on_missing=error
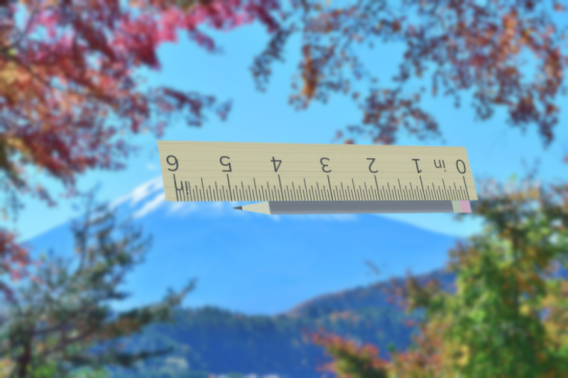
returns 5 in
